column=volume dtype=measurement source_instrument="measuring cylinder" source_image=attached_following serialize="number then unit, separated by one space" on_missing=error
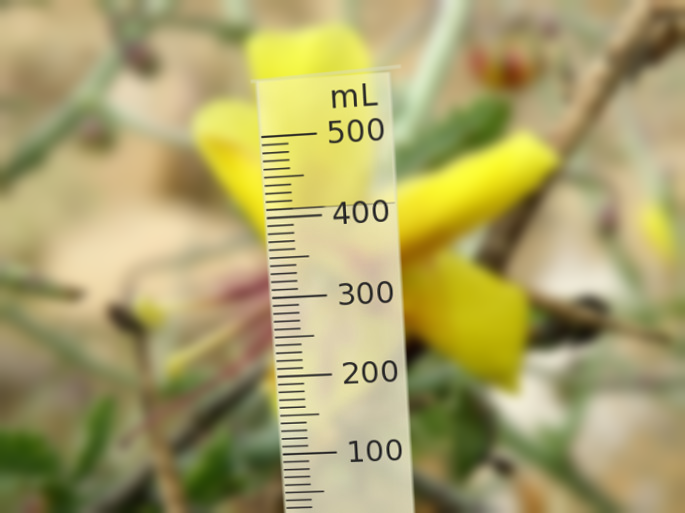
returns 410 mL
